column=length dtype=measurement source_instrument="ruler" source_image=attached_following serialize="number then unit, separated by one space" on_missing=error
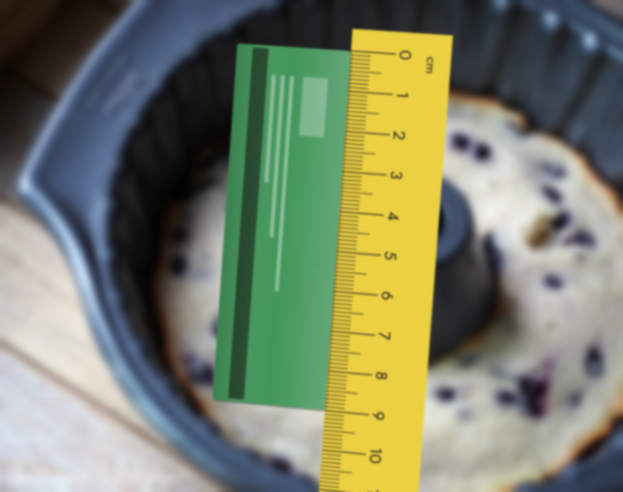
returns 9 cm
